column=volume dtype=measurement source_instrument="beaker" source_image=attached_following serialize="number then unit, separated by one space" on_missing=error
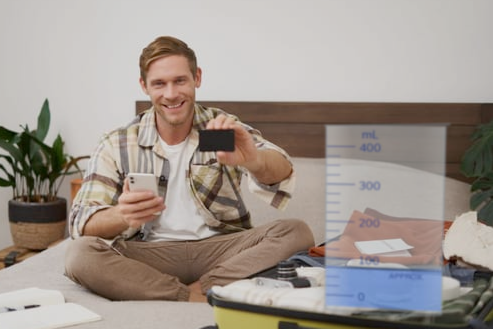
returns 75 mL
